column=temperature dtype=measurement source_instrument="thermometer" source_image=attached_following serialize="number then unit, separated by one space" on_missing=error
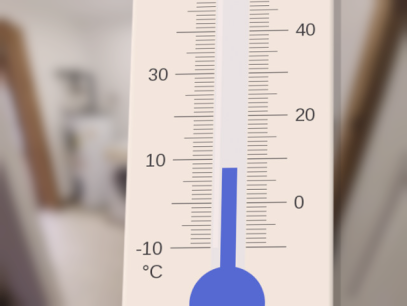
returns 8 °C
